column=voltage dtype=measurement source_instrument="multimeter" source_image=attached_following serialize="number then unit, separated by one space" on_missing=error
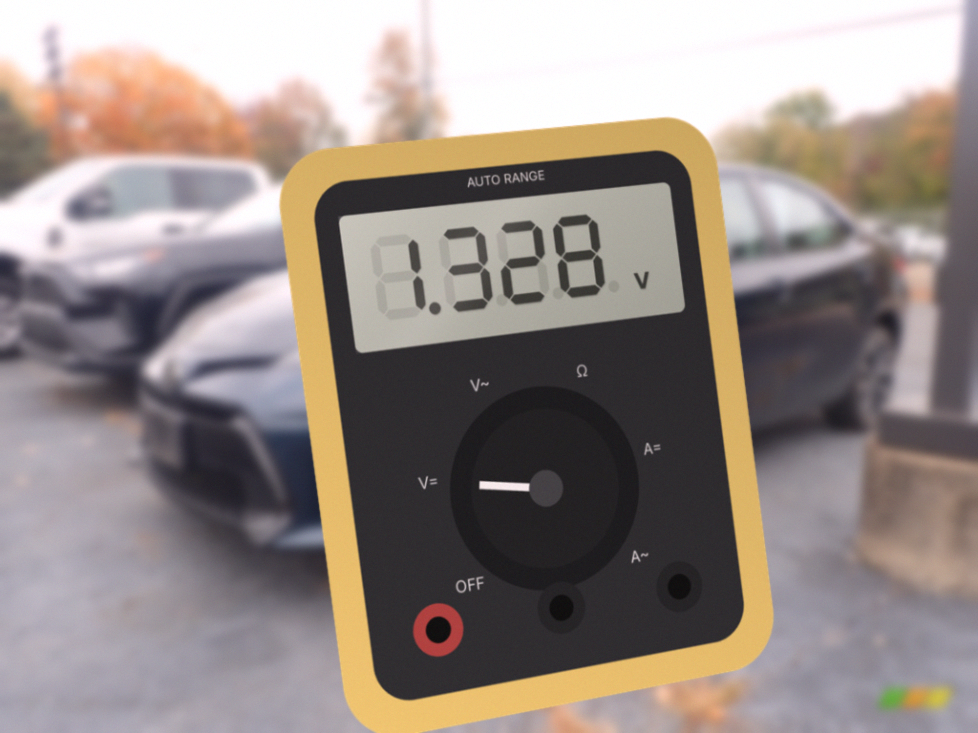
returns 1.328 V
